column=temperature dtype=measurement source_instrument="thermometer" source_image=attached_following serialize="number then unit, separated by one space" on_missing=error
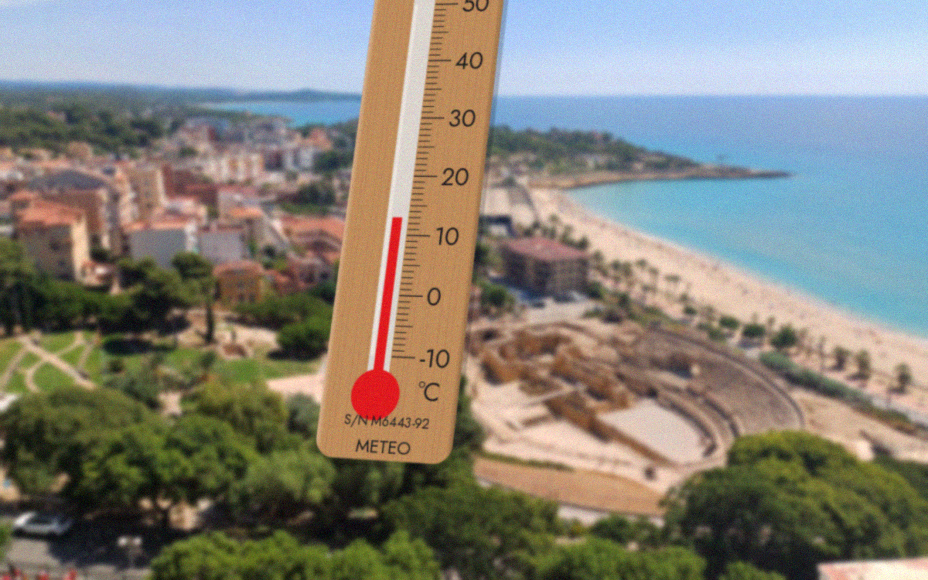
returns 13 °C
